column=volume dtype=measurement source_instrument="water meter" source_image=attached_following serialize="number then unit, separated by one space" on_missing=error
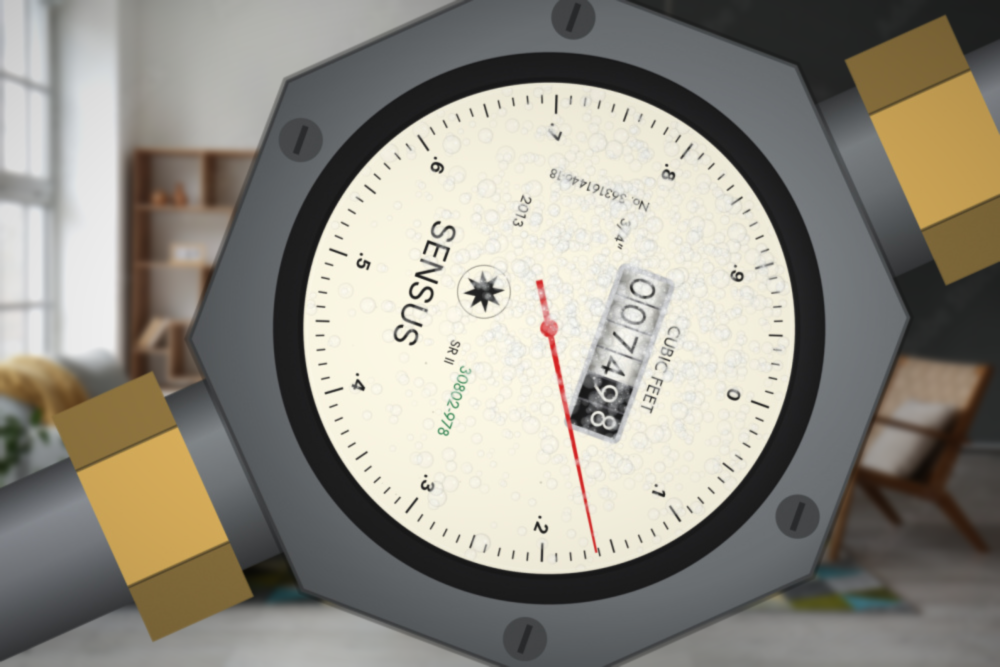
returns 7498.16 ft³
